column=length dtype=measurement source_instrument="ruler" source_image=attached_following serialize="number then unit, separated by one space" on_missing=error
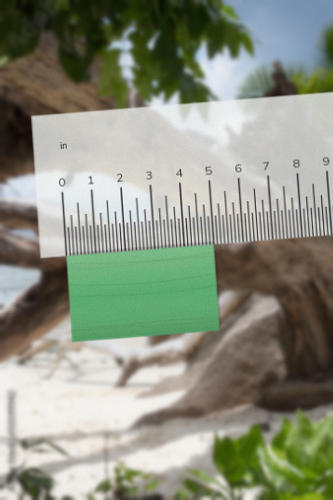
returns 5 in
